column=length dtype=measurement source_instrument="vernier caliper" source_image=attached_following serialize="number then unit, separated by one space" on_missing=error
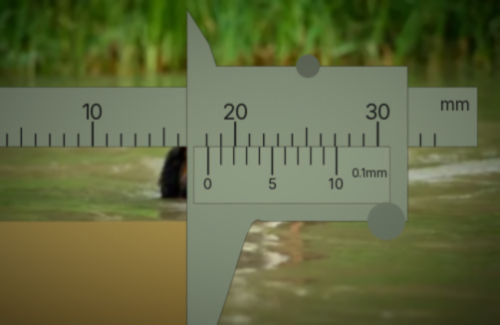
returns 18.1 mm
